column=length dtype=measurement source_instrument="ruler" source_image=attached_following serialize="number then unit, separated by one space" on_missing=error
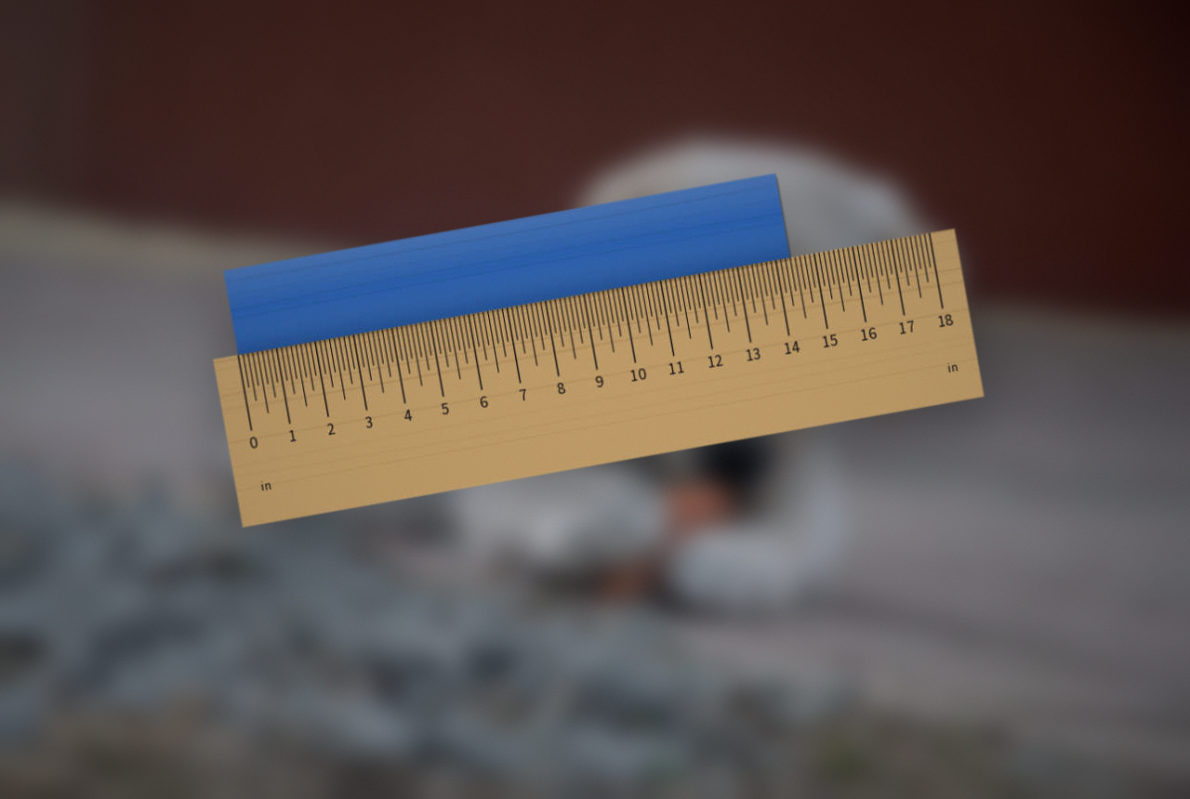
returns 14.375 in
